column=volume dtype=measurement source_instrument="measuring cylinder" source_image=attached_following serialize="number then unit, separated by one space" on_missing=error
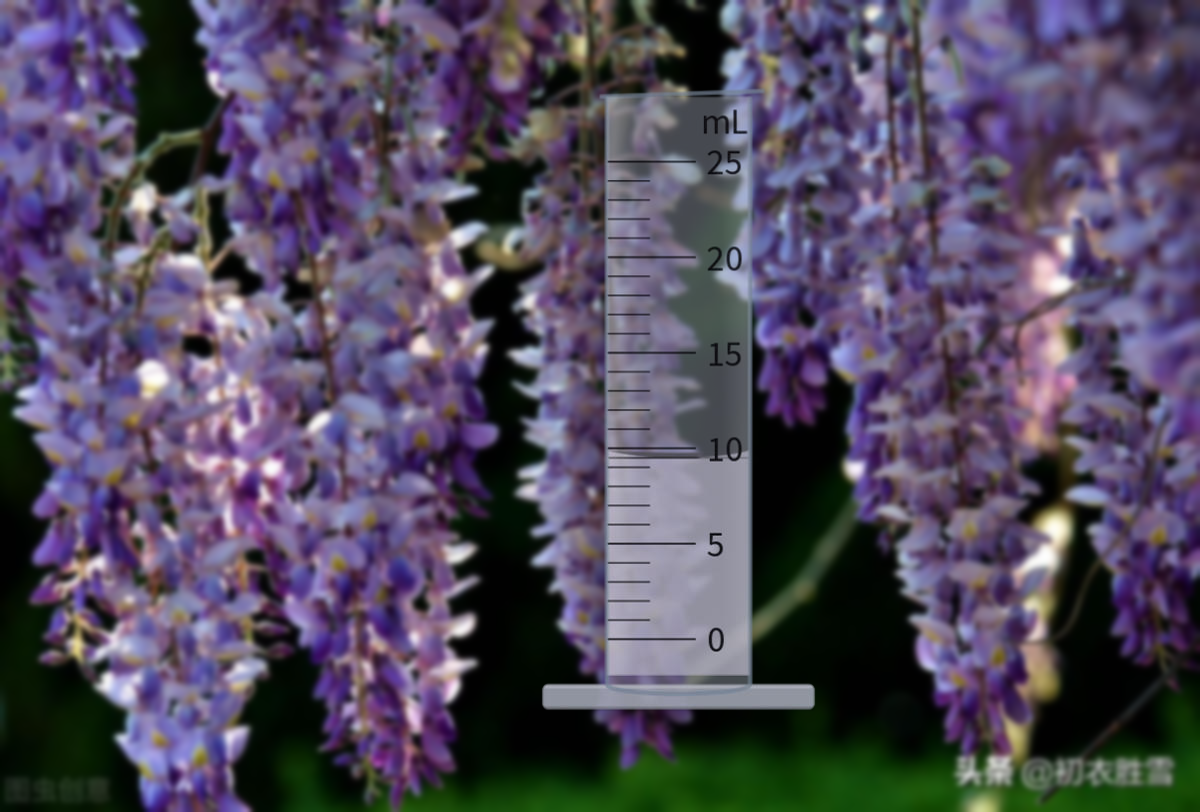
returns 9.5 mL
